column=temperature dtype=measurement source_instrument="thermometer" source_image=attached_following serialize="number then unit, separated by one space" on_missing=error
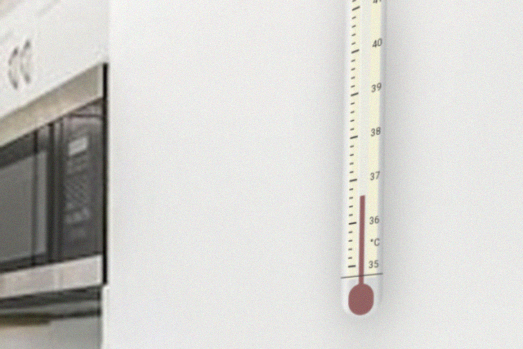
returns 36.6 °C
